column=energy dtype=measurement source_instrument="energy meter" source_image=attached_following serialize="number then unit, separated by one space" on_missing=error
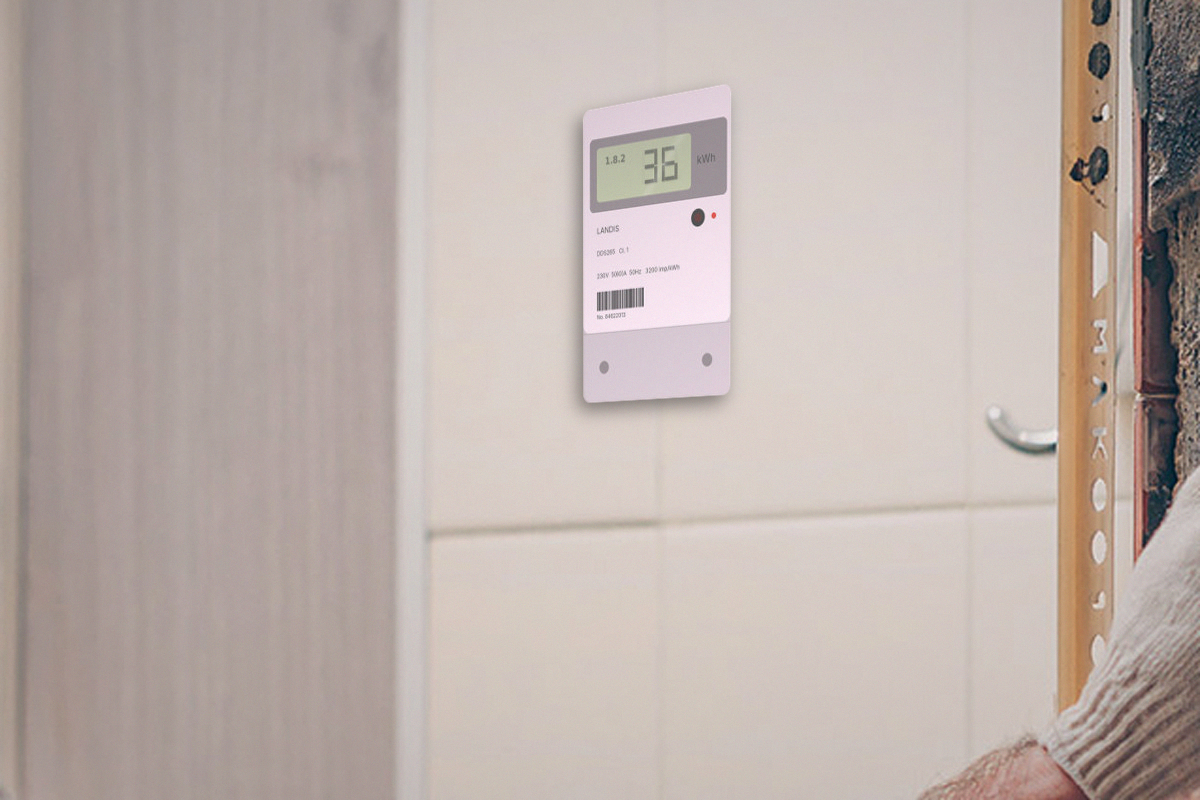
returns 36 kWh
